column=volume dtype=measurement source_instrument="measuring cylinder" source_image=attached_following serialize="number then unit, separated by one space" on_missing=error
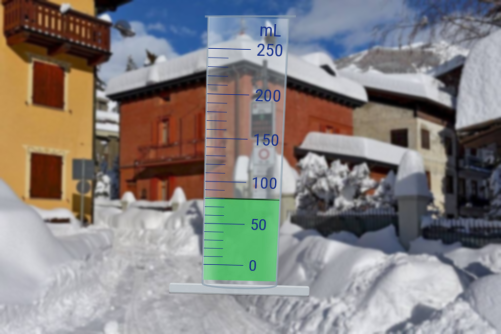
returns 80 mL
